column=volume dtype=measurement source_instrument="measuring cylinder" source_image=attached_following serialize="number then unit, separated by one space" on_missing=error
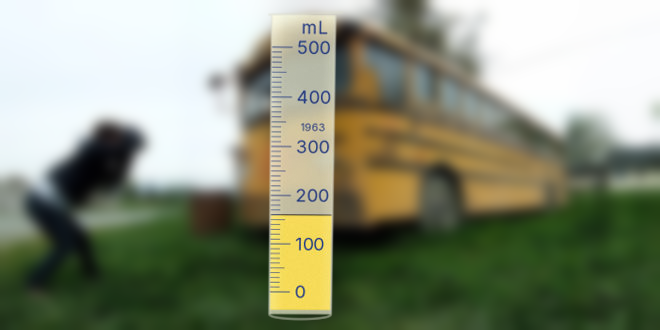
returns 160 mL
